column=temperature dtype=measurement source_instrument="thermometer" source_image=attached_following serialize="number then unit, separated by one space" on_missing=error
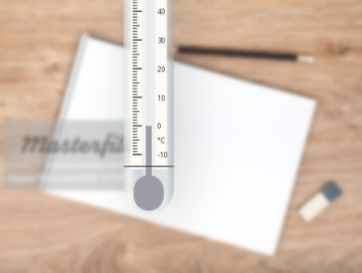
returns 0 °C
